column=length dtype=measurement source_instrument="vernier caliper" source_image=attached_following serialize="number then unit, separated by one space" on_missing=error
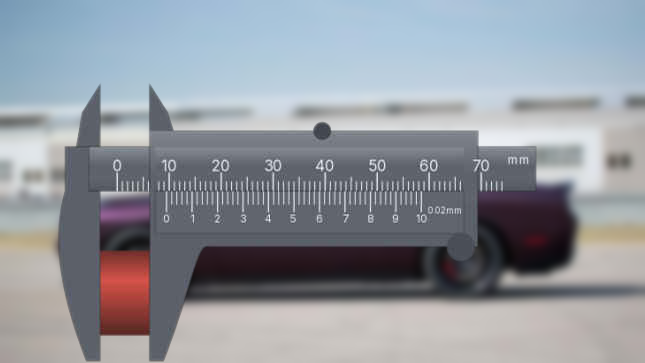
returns 9.5 mm
